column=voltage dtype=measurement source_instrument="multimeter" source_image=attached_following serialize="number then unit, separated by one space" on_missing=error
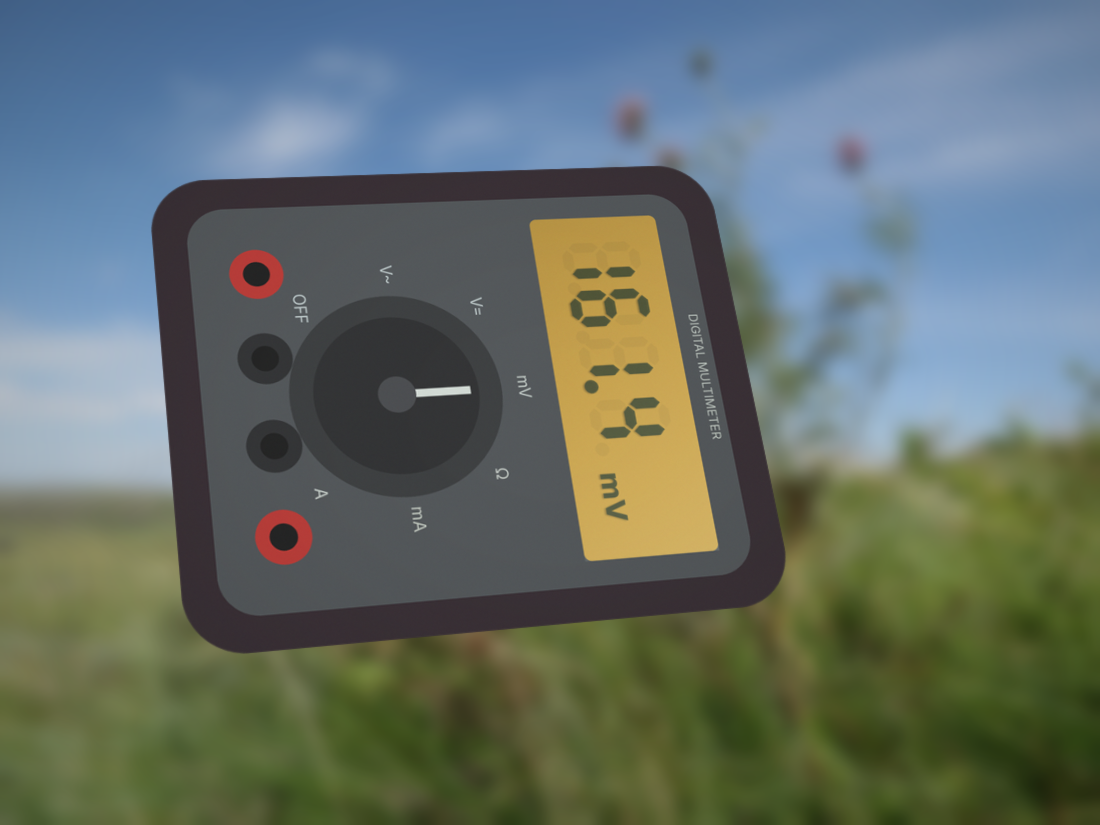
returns 161.4 mV
